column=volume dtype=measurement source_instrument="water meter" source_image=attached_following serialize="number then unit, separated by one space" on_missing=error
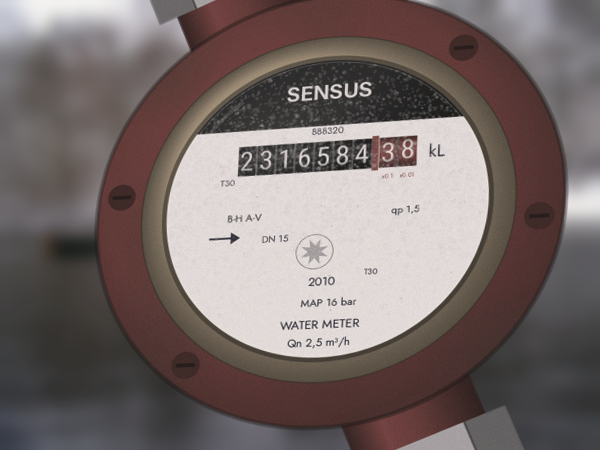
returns 2316584.38 kL
